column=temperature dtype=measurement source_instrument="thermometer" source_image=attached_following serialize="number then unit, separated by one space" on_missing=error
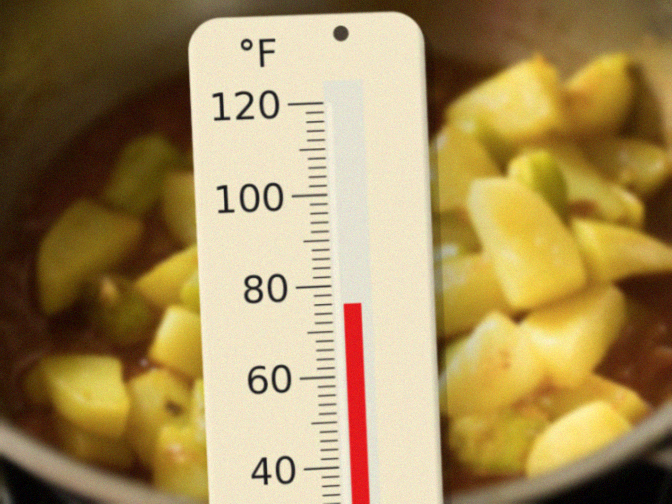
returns 76 °F
